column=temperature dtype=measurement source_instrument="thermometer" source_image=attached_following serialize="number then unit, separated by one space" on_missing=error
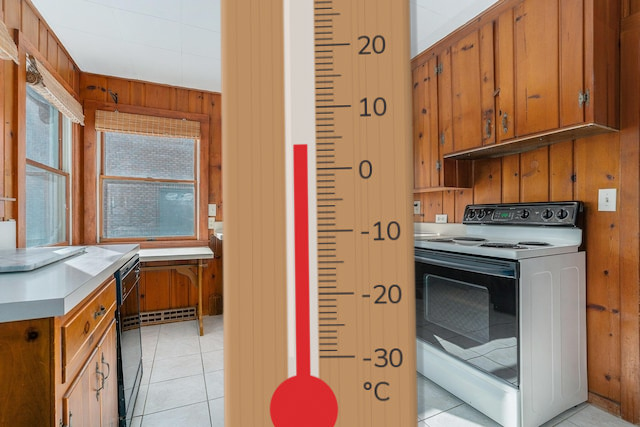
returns 4 °C
